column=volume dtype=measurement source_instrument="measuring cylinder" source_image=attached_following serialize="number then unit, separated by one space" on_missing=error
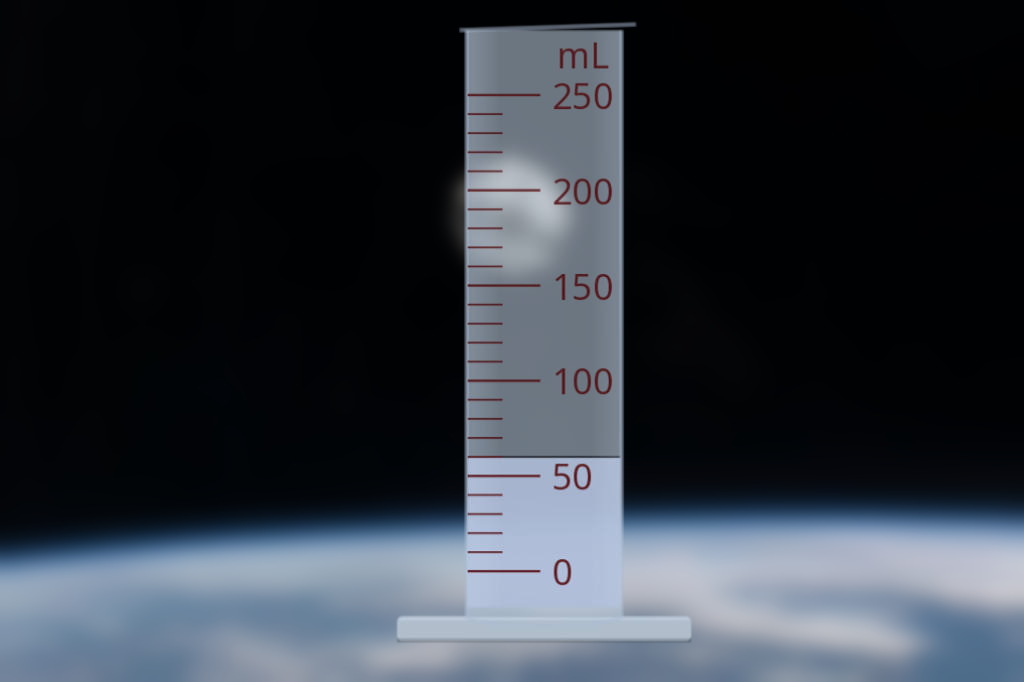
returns 60 mL
